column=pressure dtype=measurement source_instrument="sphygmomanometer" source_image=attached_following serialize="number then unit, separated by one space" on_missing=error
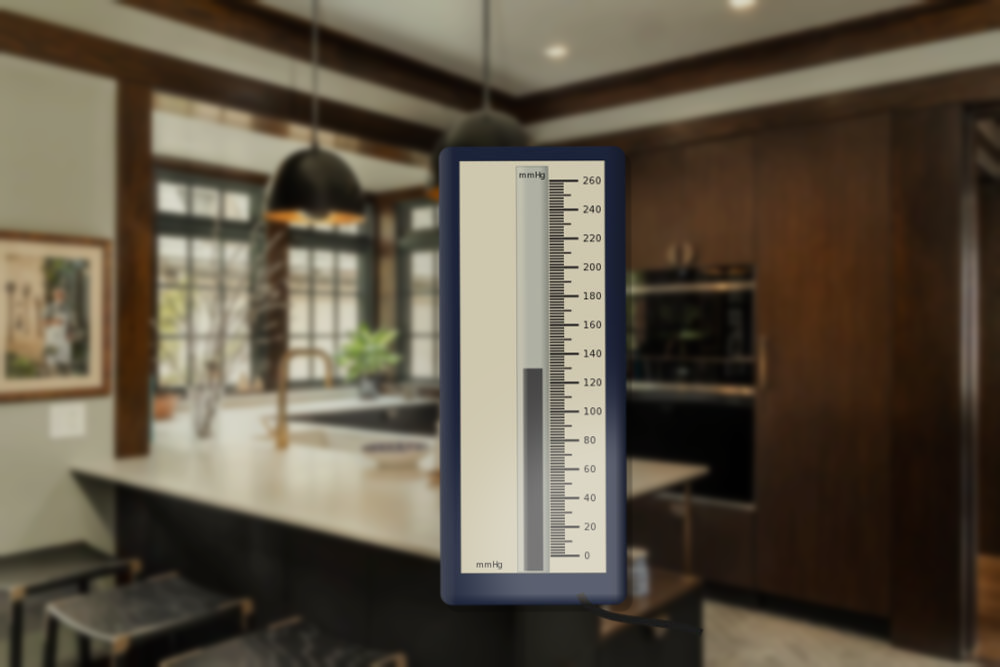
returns 130 mmHg
